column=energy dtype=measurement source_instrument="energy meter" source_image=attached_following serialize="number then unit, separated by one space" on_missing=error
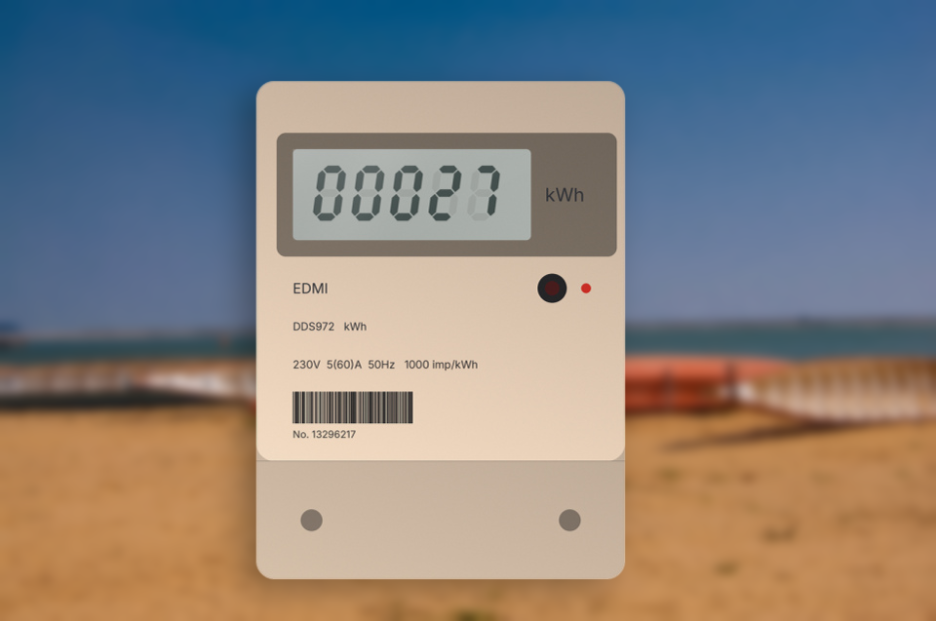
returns 27 kWh
